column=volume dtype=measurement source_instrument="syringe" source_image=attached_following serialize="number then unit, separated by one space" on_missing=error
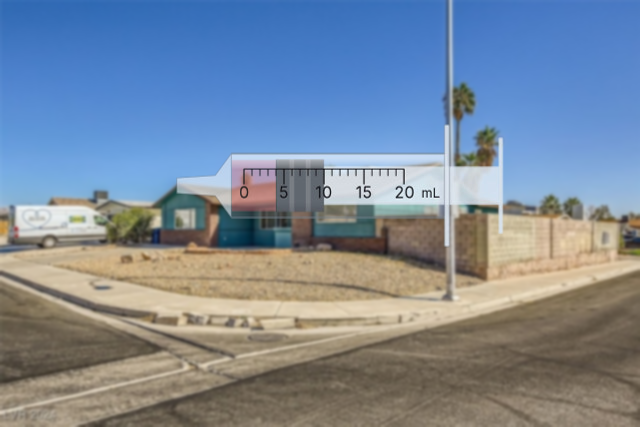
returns 4 mL
